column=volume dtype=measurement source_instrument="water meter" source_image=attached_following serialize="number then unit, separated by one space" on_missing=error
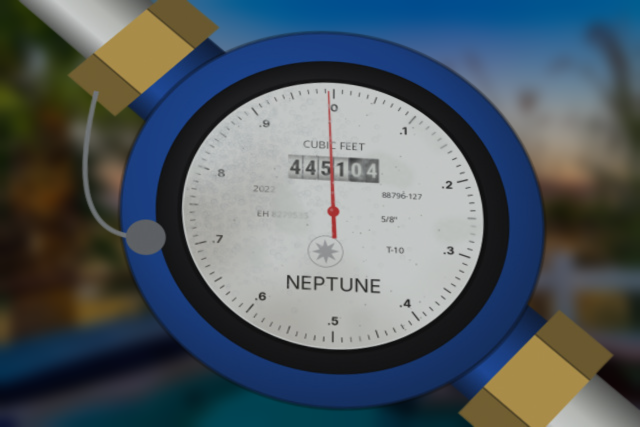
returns 445103.99 ft³
